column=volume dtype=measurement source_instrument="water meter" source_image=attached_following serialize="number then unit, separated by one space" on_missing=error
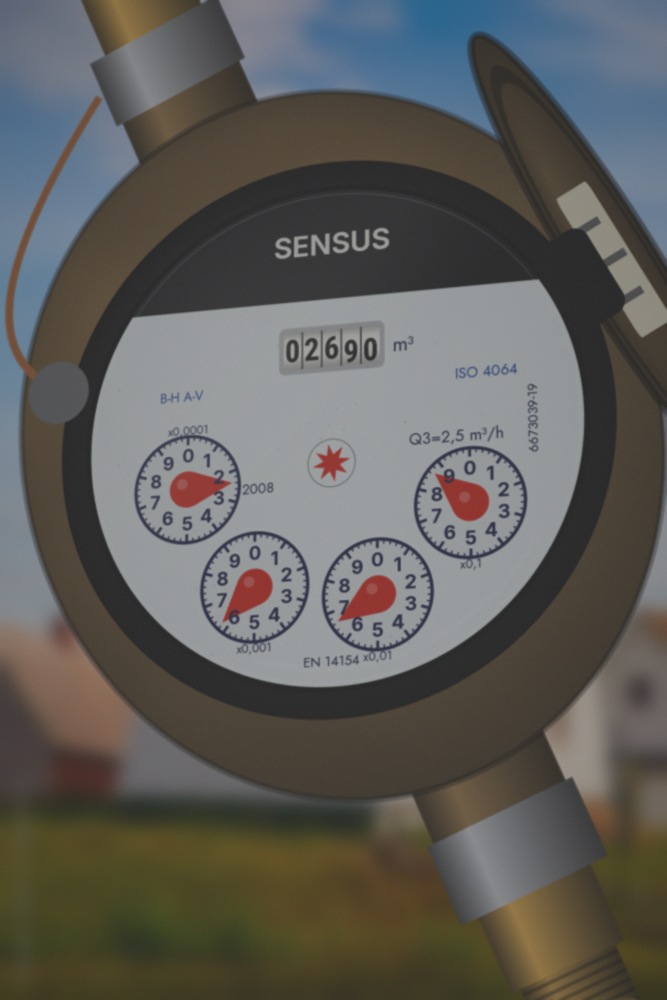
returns 2689.8662 m³
